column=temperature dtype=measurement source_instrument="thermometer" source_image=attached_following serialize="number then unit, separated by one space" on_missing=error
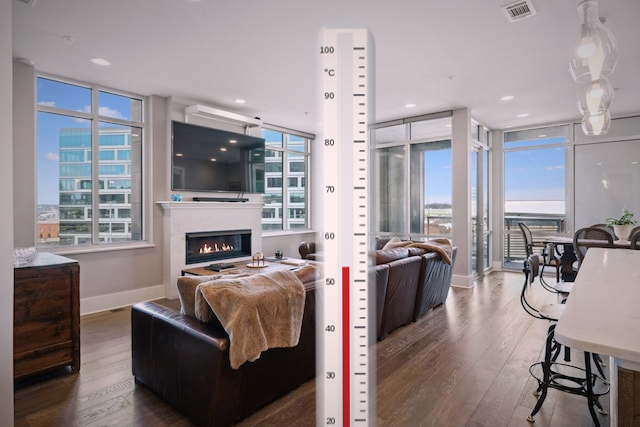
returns 53 °C
